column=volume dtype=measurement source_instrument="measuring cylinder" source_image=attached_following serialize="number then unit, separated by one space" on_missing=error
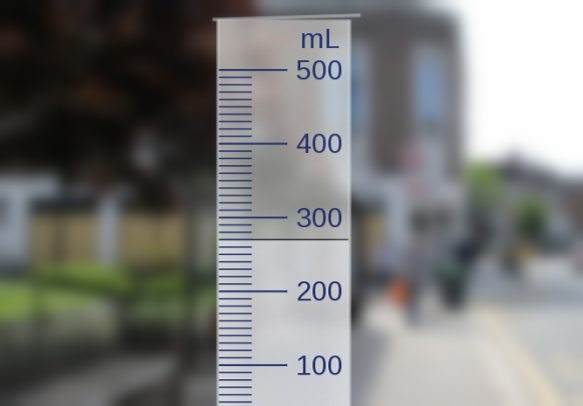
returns 270 mL
